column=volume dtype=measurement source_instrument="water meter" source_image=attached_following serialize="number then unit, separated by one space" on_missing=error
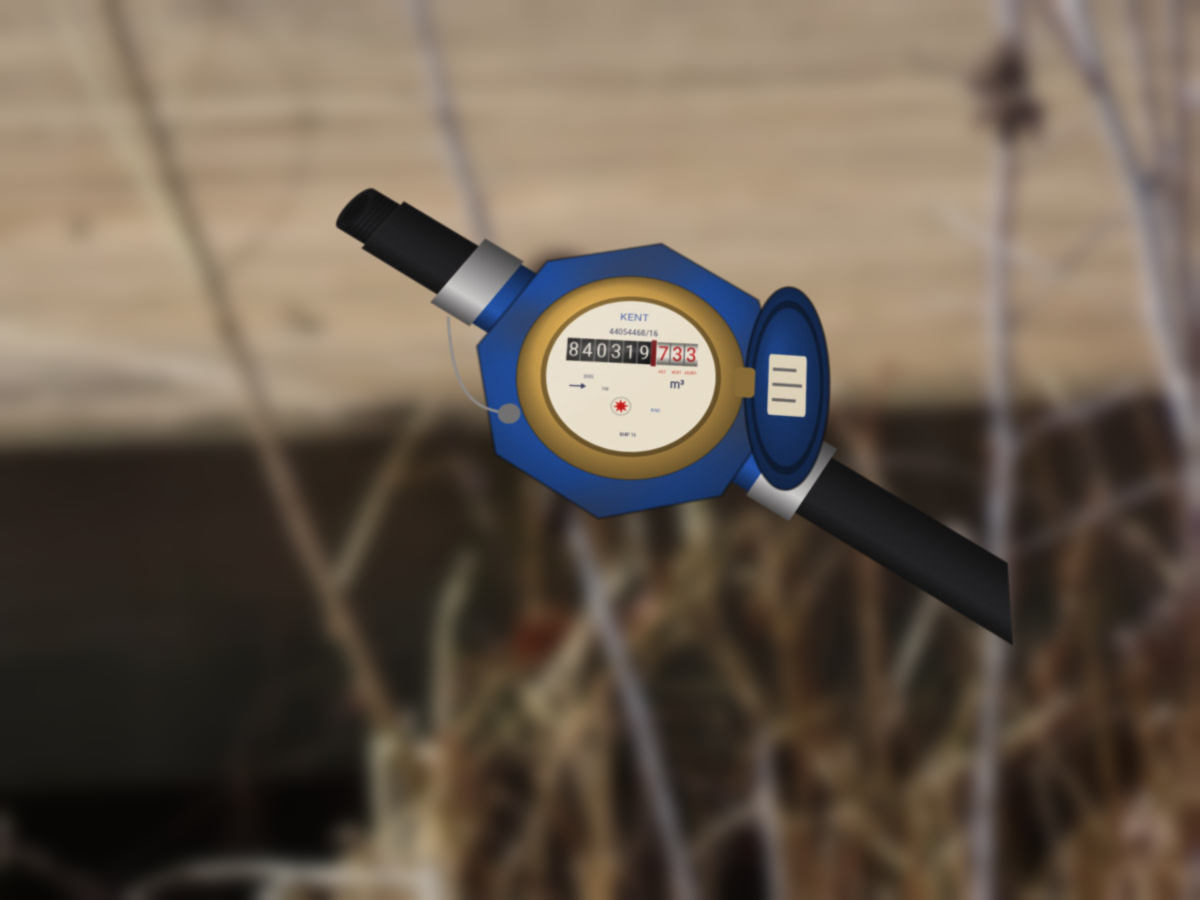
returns 840319.733 m³
